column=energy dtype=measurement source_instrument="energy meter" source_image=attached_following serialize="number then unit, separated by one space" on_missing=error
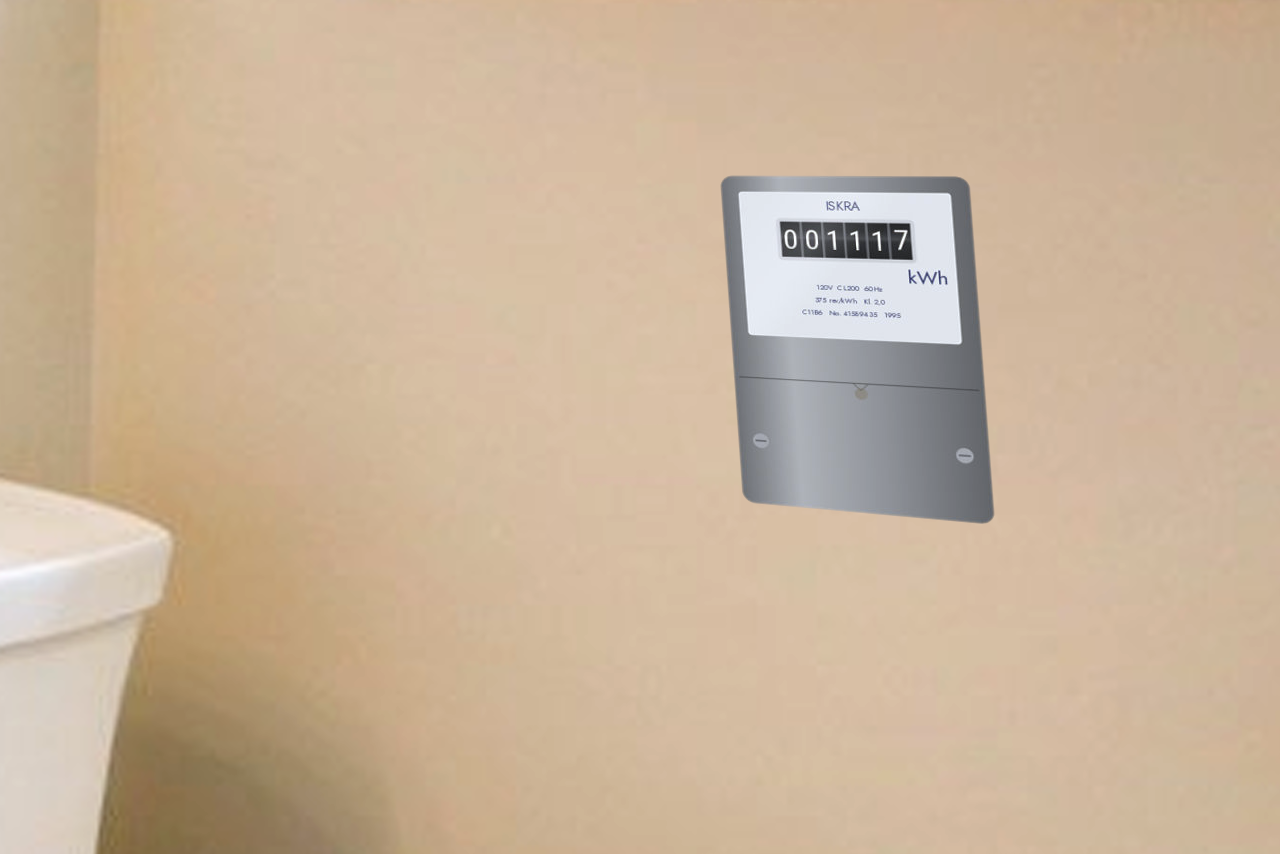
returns 1117 kWh
